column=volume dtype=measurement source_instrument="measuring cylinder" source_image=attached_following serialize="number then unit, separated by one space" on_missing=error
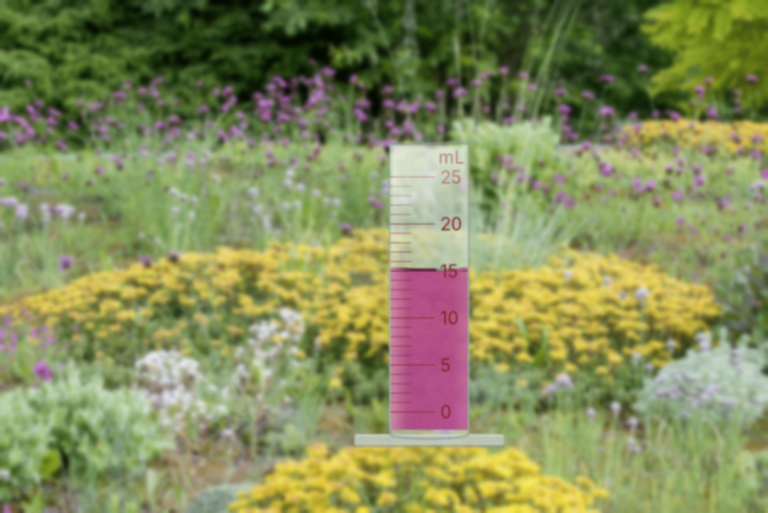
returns 15 mL
